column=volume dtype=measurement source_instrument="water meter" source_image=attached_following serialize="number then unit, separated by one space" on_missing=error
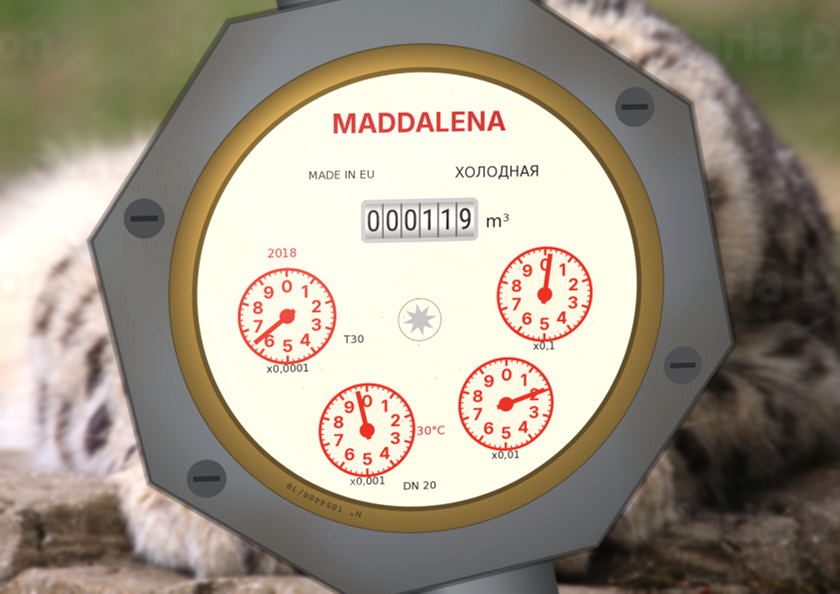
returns 119.0196 m³
